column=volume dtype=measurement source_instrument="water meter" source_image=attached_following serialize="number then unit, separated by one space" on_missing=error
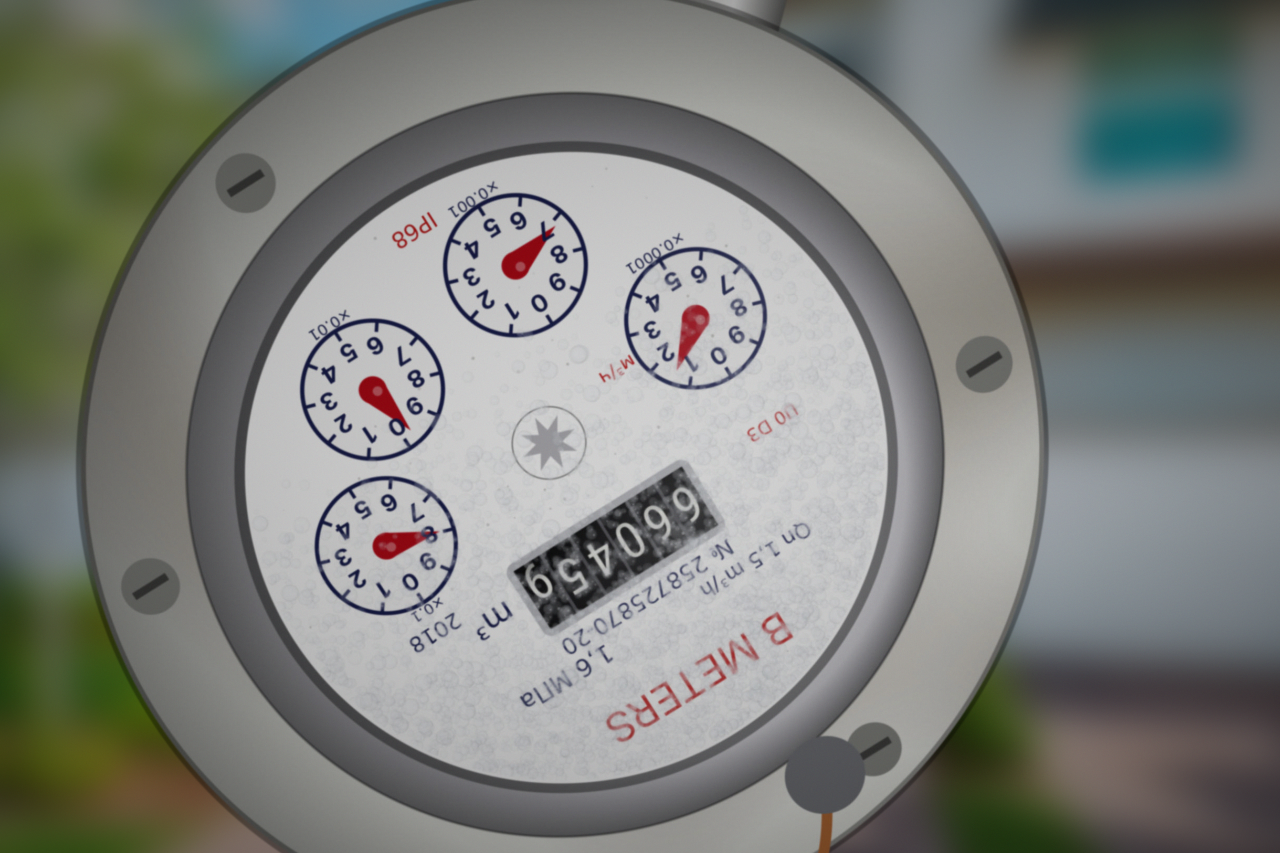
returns 660458.7971 m³
